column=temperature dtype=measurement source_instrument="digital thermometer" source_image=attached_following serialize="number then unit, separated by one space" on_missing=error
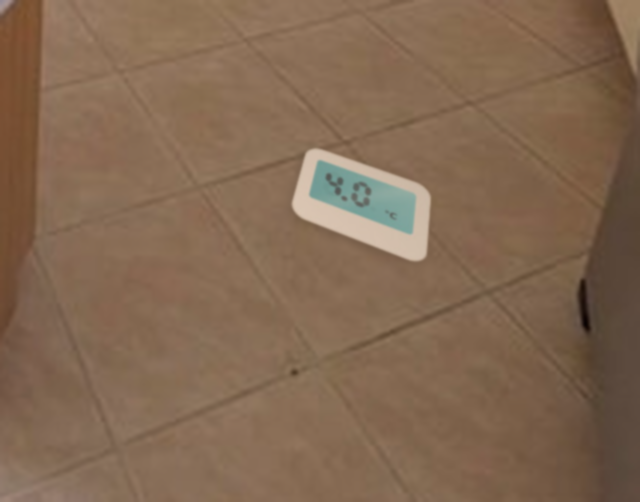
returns 4.0 °C
